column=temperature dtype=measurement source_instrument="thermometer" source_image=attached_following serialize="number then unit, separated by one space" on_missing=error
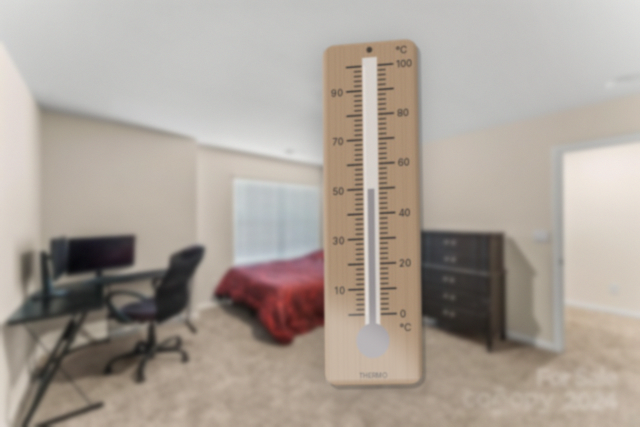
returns 50 °C
